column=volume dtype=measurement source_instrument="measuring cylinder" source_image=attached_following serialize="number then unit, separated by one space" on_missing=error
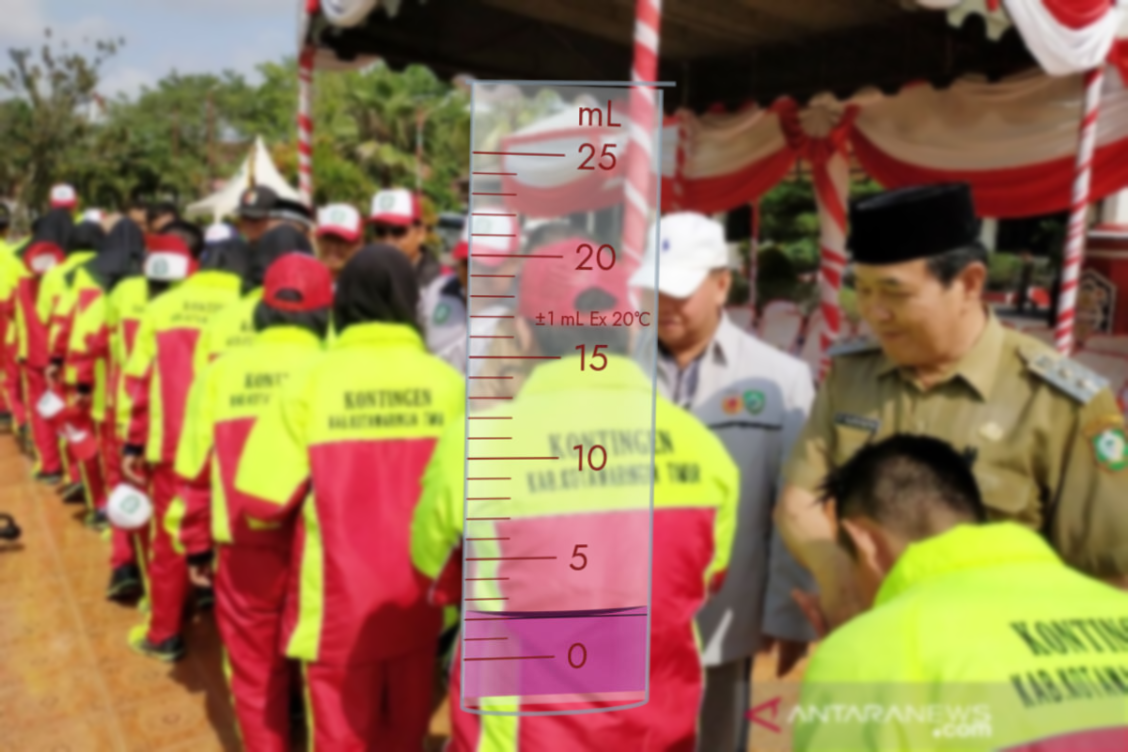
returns 2 mL
